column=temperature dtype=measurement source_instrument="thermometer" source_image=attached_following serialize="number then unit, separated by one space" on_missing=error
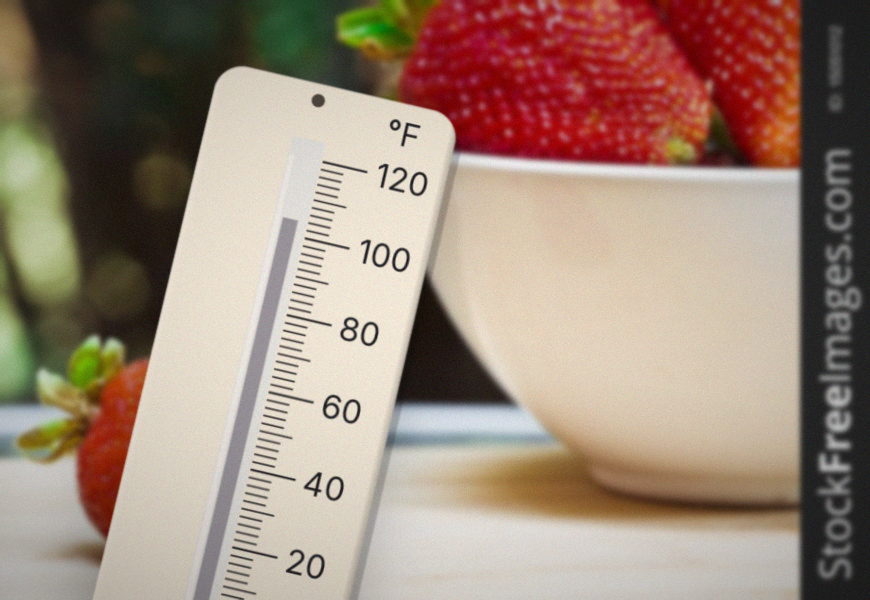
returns 104 °F
